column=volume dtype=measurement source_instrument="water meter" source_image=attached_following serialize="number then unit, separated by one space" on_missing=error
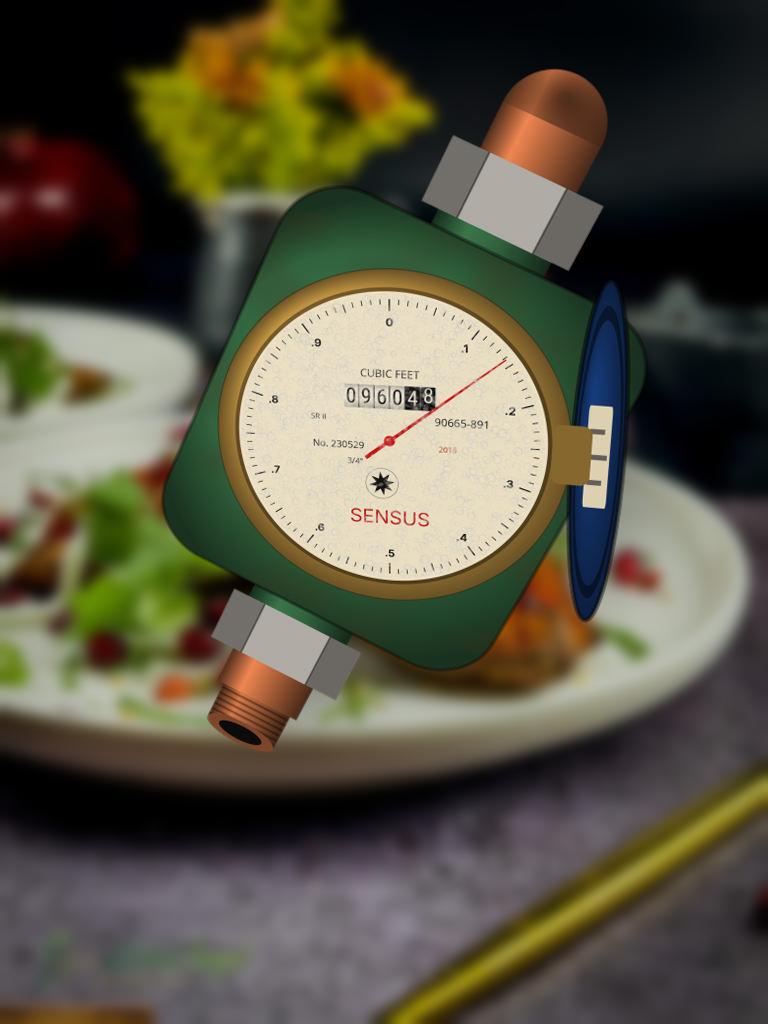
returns 96048.14 ft³
